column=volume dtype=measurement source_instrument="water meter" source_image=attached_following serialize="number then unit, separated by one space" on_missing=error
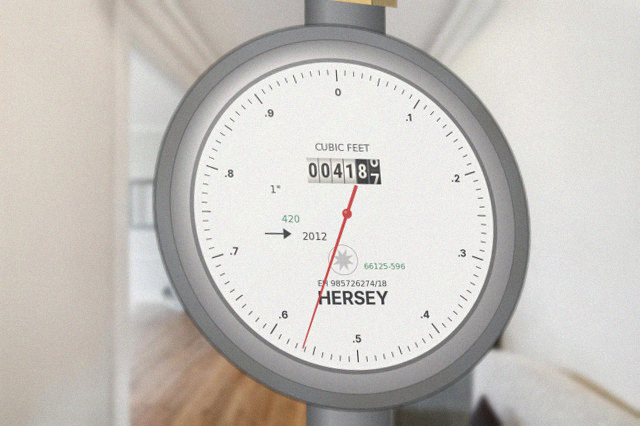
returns 4186.56 ft³
